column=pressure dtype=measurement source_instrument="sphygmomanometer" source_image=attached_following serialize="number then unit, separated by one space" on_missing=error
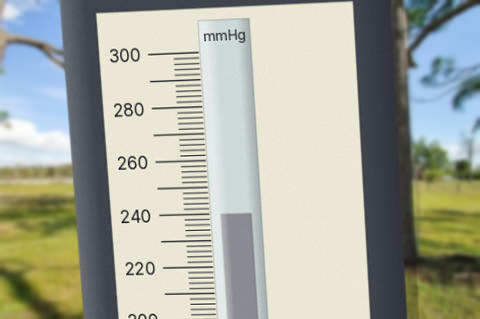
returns 240 mmHg
